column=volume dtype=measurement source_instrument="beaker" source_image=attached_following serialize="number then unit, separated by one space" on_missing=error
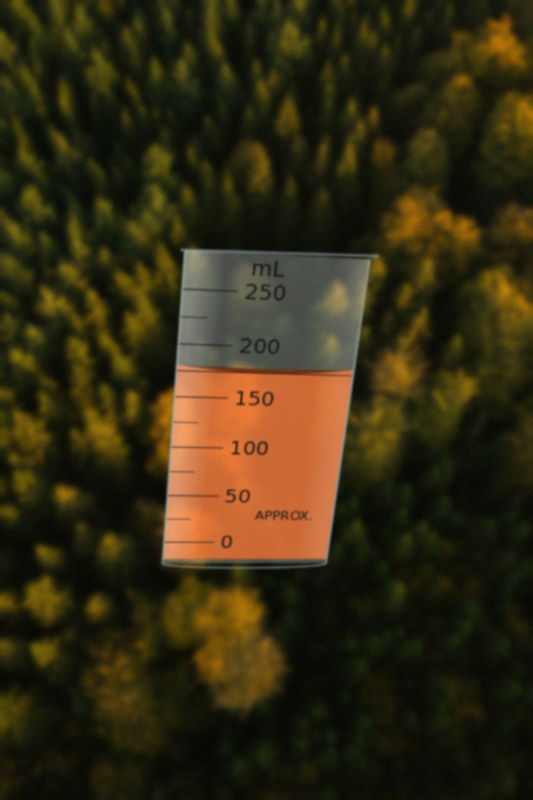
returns 175 mL
